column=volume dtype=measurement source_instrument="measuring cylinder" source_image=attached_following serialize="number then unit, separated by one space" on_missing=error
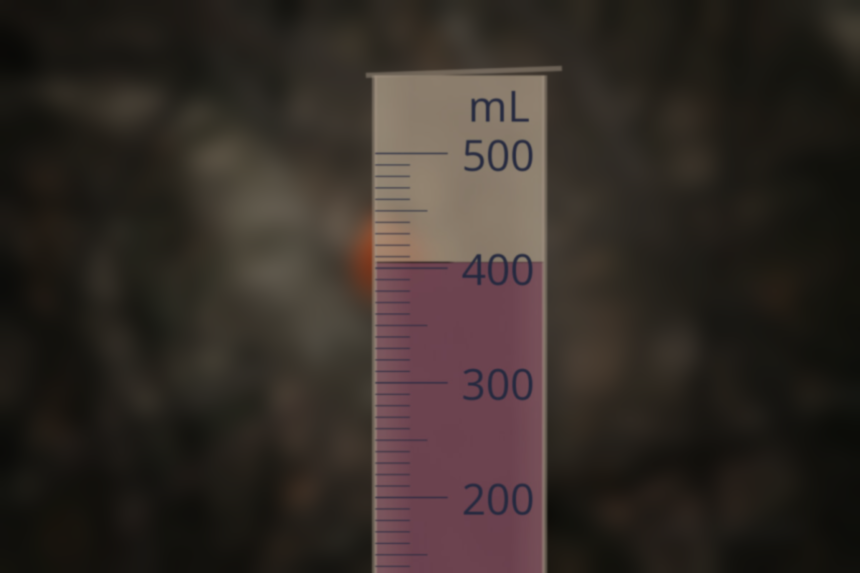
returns 405 mL
